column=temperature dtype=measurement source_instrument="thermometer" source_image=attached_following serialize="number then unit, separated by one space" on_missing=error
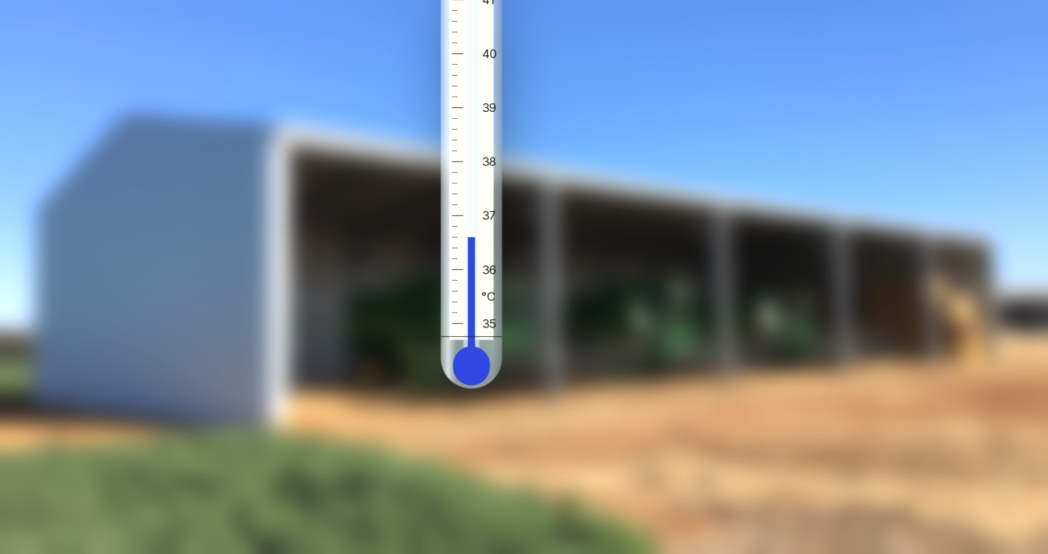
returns 36.6 °C
